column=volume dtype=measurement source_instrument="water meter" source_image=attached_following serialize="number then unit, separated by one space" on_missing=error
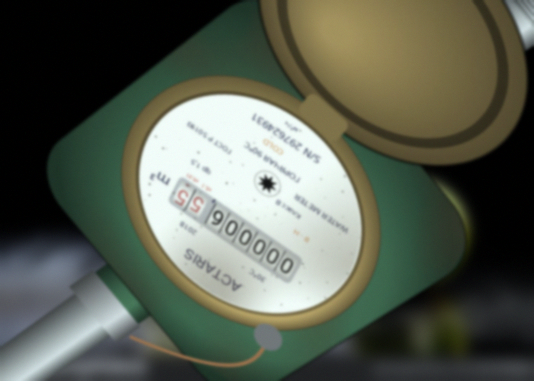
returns 6.55 m³
